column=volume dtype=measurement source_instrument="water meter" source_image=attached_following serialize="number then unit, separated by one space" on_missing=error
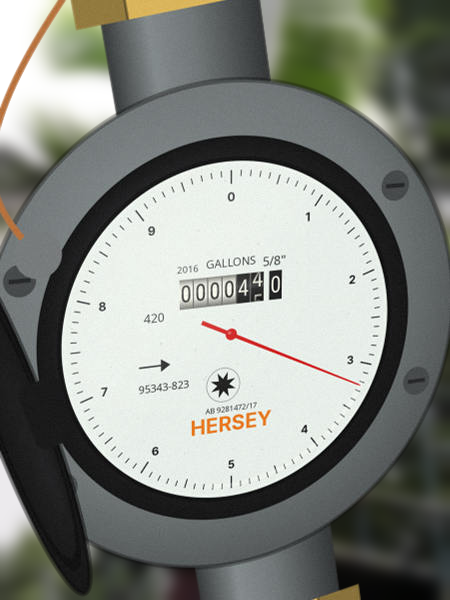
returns 443.2 gal
